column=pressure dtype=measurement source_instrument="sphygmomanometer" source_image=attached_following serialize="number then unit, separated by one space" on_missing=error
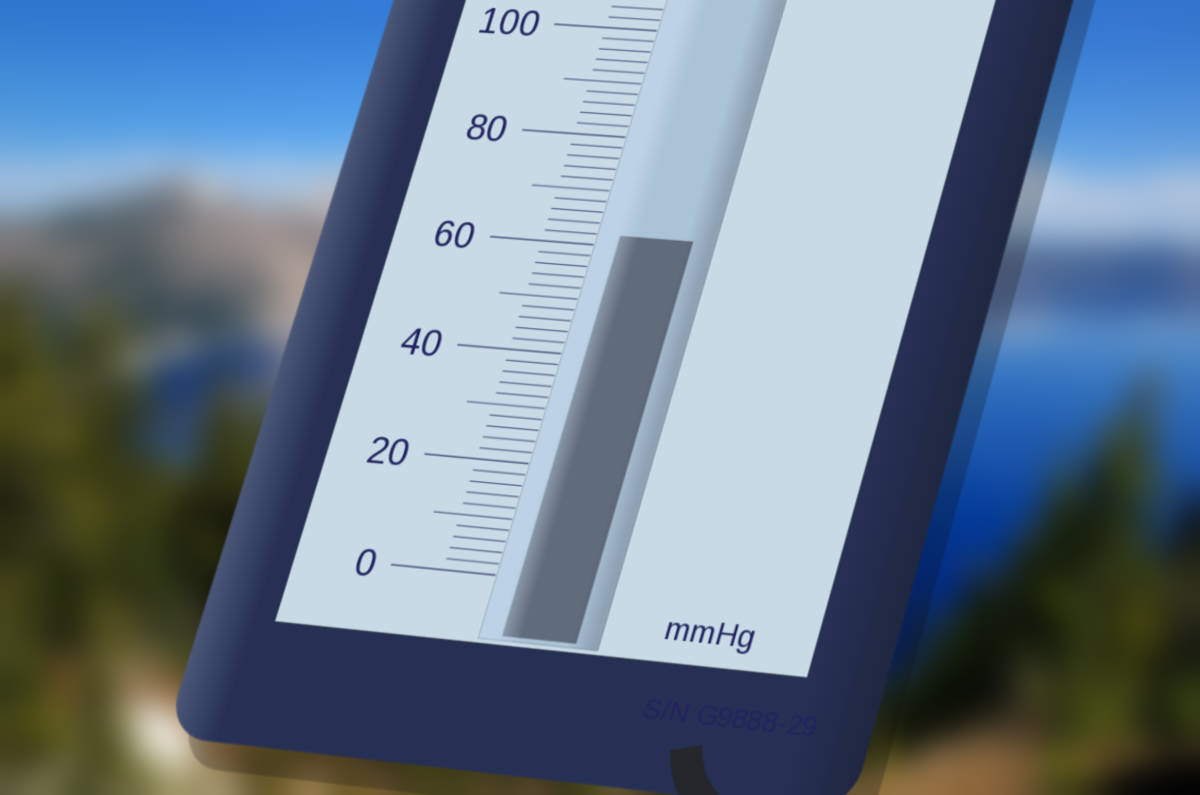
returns 62 mmHg
